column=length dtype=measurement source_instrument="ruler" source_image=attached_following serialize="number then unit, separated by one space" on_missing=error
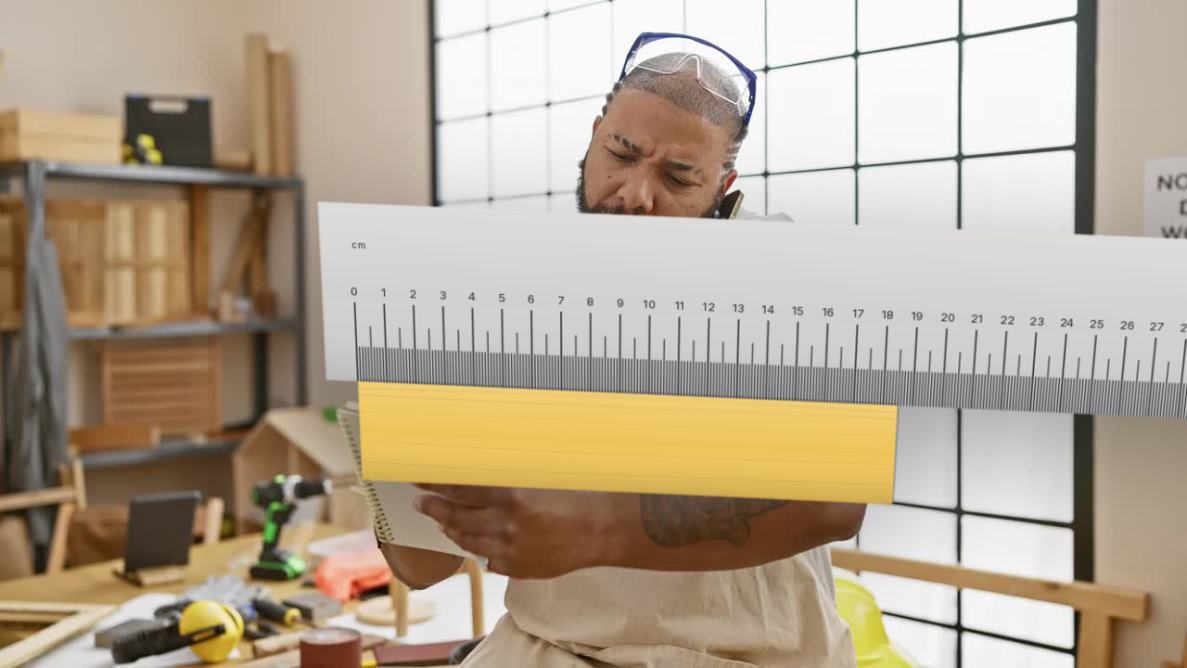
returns 18.5 cm
